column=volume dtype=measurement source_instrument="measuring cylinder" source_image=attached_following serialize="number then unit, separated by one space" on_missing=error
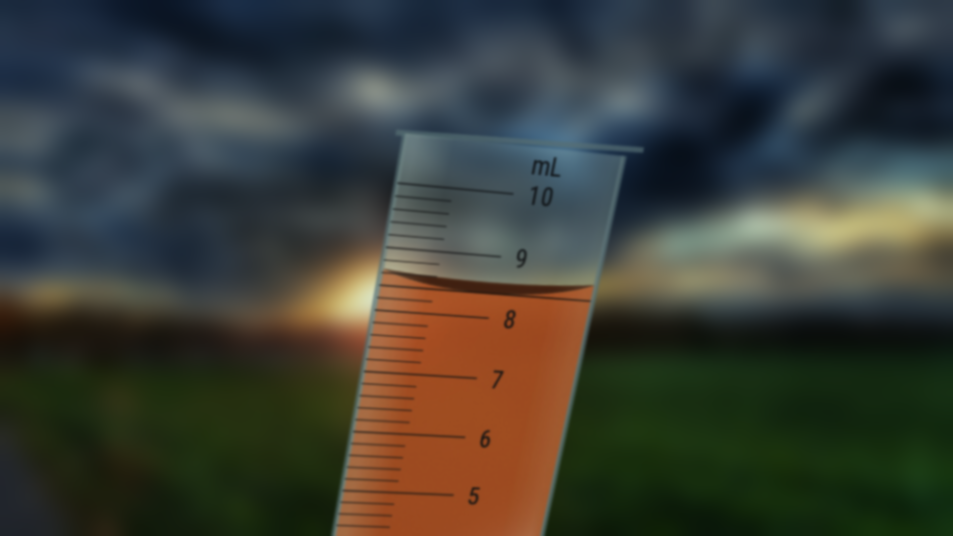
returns 8.4 mL
